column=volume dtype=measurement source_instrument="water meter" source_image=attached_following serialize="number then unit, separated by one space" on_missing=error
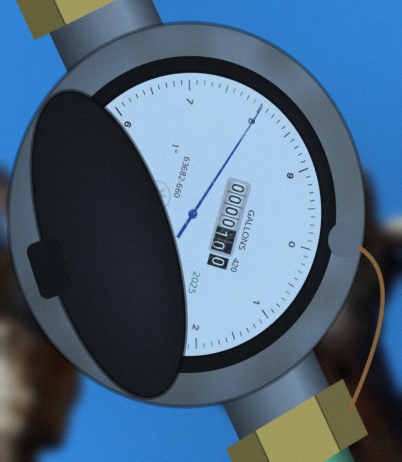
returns 98.0 gal
